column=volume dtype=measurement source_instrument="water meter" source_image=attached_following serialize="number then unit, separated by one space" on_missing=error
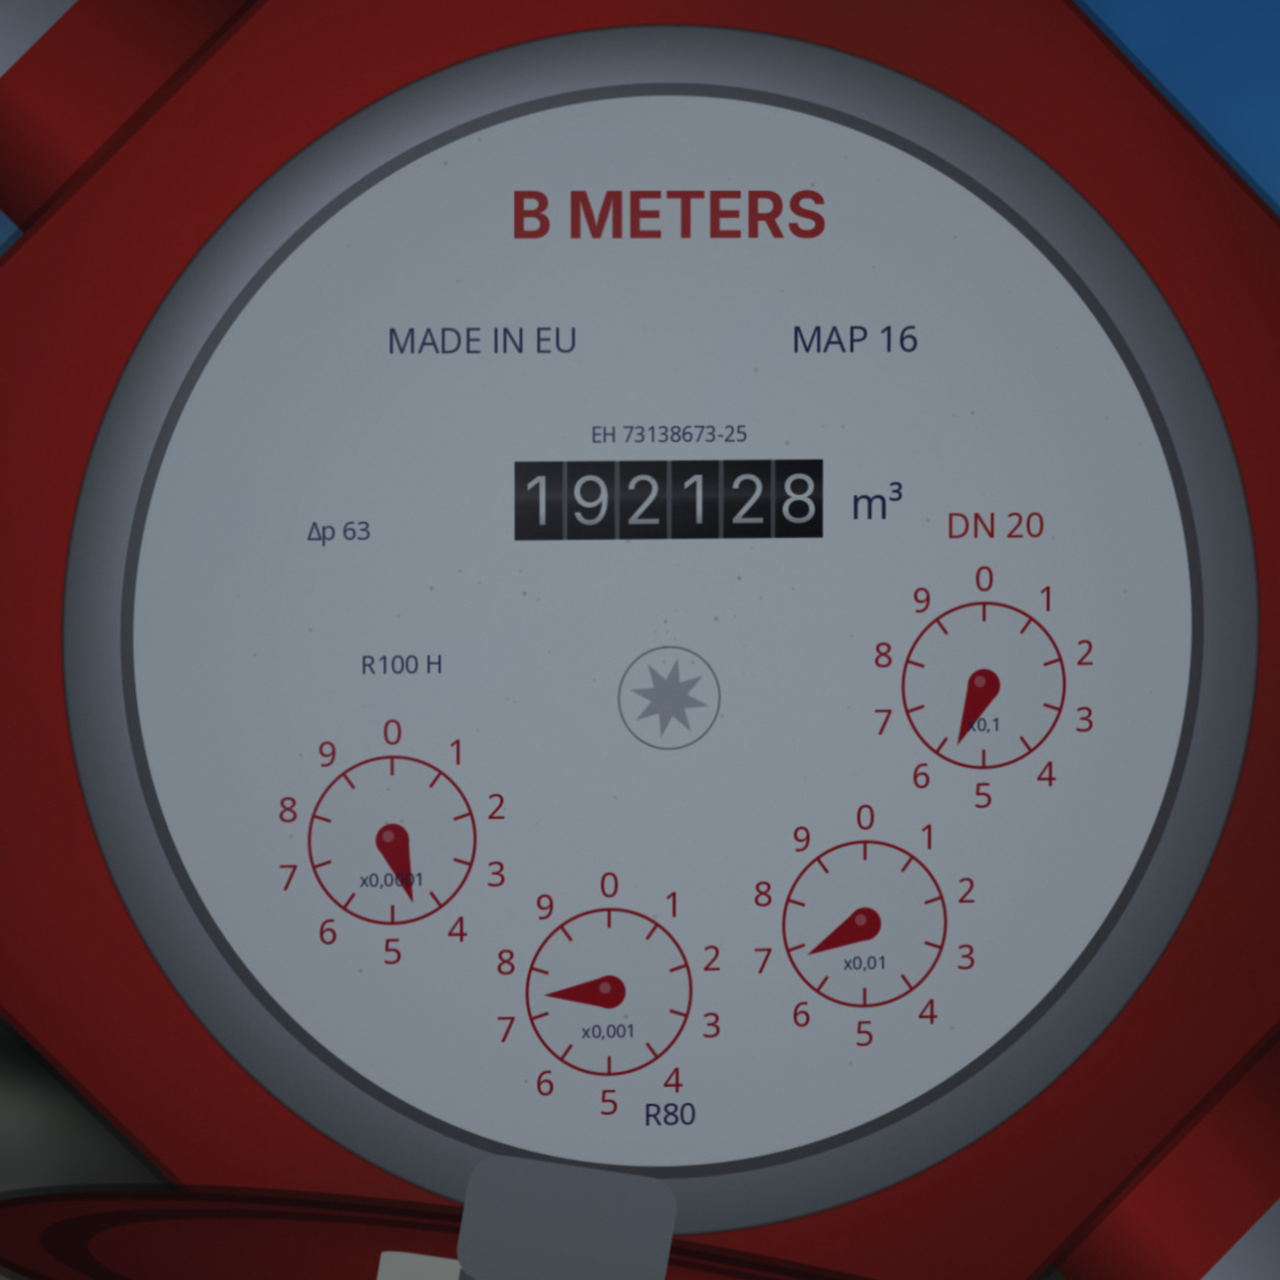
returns 192128.5674 m³
